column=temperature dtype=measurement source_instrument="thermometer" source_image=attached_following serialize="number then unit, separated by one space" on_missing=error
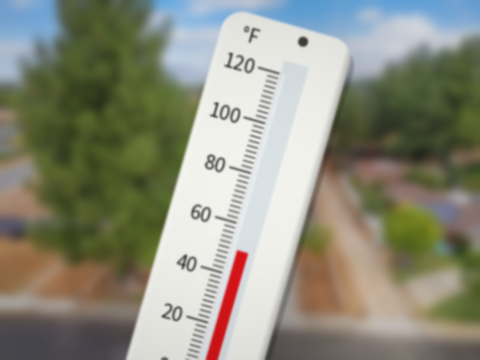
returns 50 °F
